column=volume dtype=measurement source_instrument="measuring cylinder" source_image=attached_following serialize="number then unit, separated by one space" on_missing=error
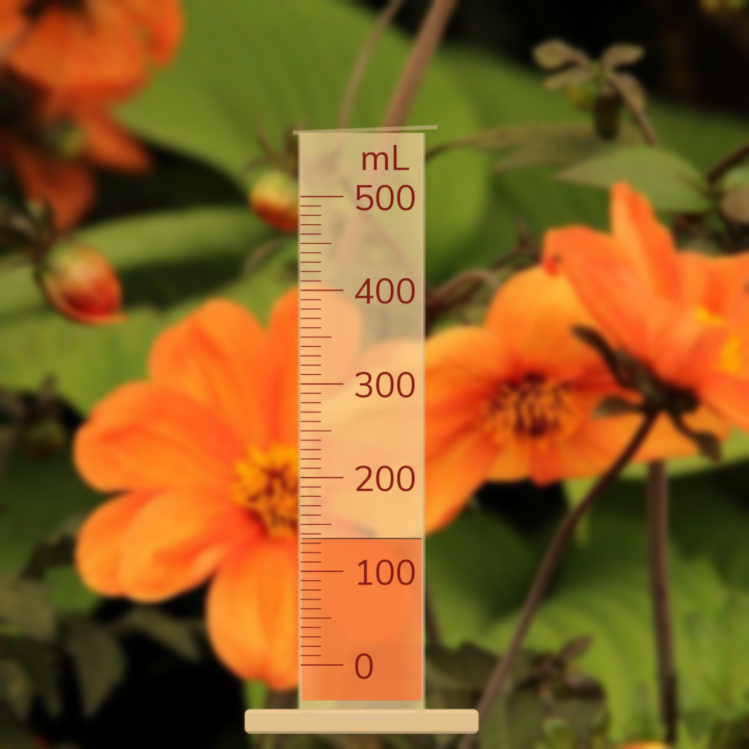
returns 135 mL
